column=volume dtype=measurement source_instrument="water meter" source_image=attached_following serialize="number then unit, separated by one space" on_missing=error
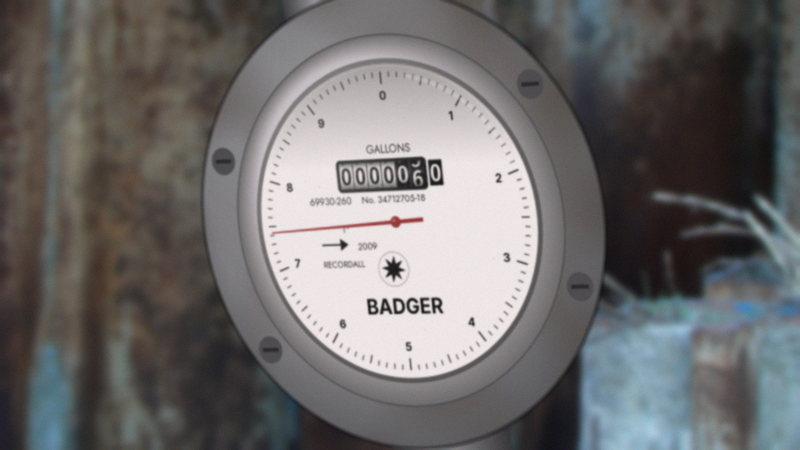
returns 57.4 gal
